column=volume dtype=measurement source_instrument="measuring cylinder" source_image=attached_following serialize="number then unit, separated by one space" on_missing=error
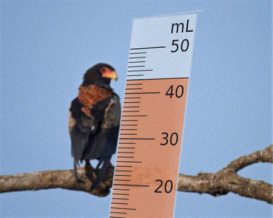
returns 43 mL
